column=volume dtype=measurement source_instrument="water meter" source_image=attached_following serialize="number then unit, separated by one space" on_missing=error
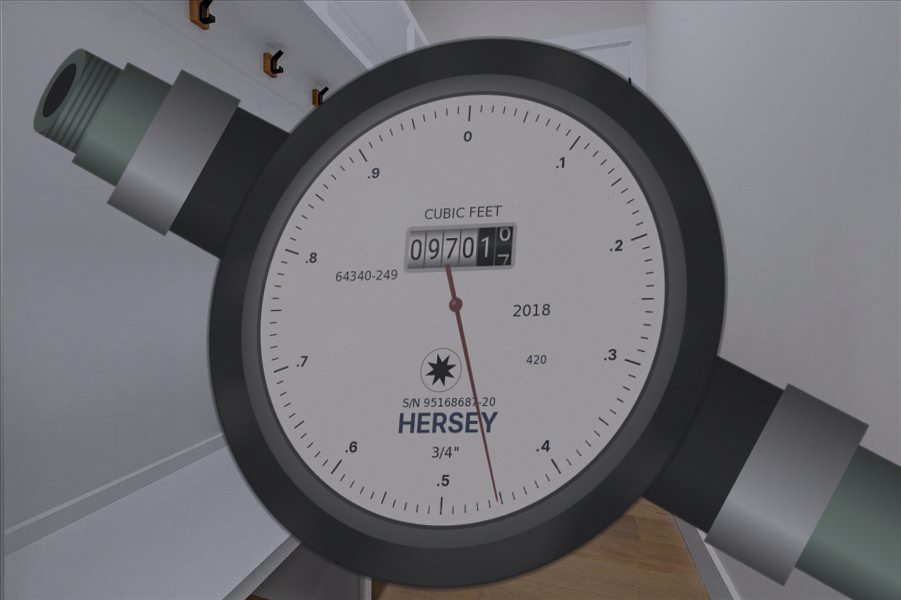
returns 97016.45 ft³
